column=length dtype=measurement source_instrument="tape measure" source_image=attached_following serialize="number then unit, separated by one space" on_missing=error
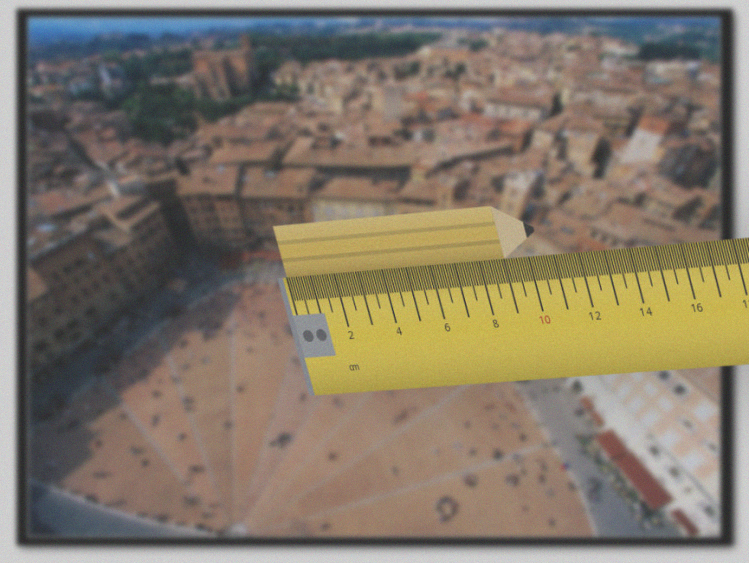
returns 10.5 cm
